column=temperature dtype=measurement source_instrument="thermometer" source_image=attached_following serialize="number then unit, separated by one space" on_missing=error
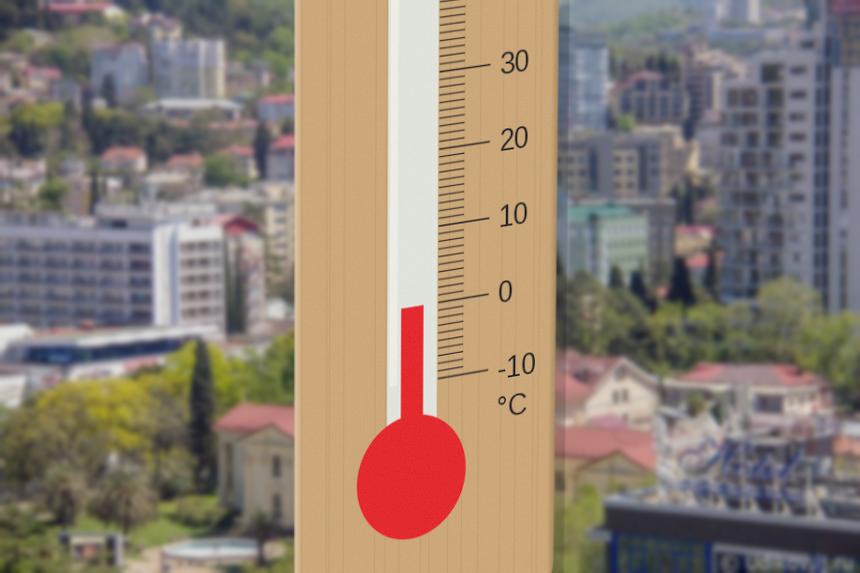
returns 0 °C
